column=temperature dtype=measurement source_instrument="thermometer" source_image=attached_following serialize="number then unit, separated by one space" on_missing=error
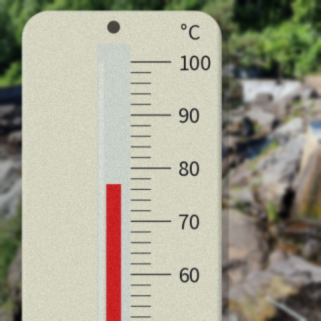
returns 77 °C
